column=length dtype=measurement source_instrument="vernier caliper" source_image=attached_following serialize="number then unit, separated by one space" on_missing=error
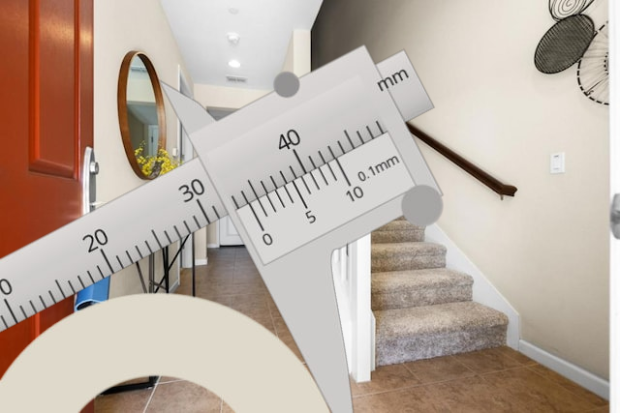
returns 34.1 mm
